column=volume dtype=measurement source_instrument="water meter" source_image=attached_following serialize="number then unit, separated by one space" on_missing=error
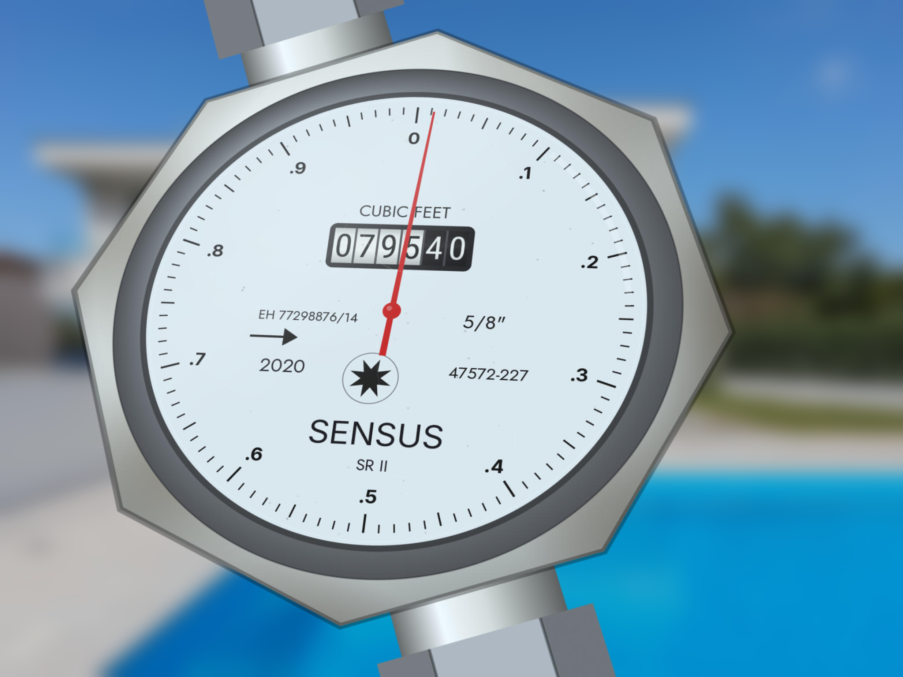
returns 79540.01 ft³
